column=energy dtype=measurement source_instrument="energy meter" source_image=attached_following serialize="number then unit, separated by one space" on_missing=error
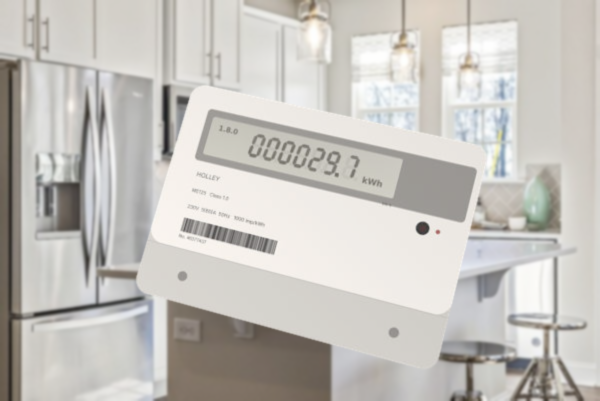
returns 29.7 kWh
